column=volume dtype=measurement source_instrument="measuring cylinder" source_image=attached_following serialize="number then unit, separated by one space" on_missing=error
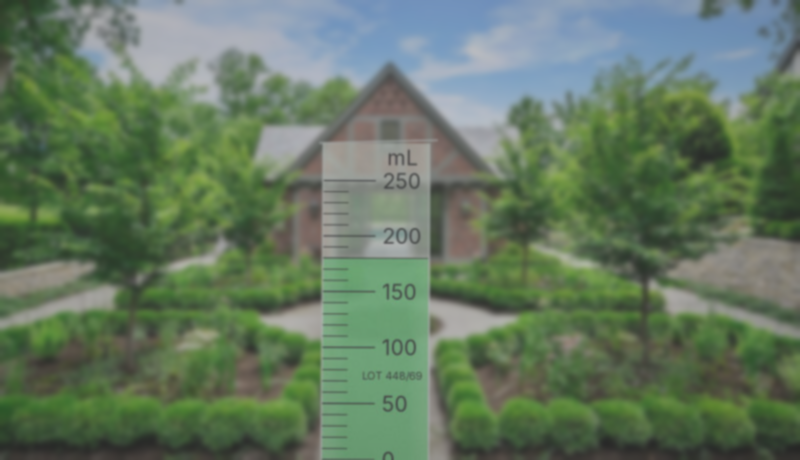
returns 180 mL
